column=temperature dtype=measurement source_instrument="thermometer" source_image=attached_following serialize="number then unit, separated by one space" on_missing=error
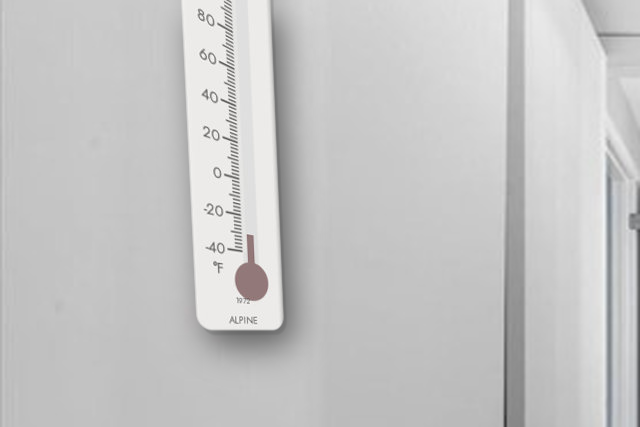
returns -30 °F
